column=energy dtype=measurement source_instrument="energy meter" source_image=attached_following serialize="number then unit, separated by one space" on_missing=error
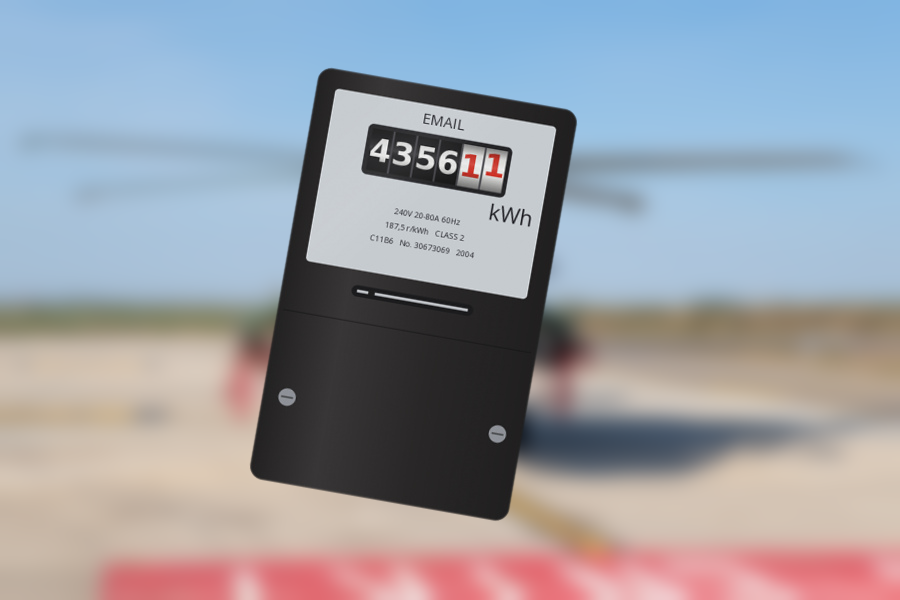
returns 4356.11 kWh
